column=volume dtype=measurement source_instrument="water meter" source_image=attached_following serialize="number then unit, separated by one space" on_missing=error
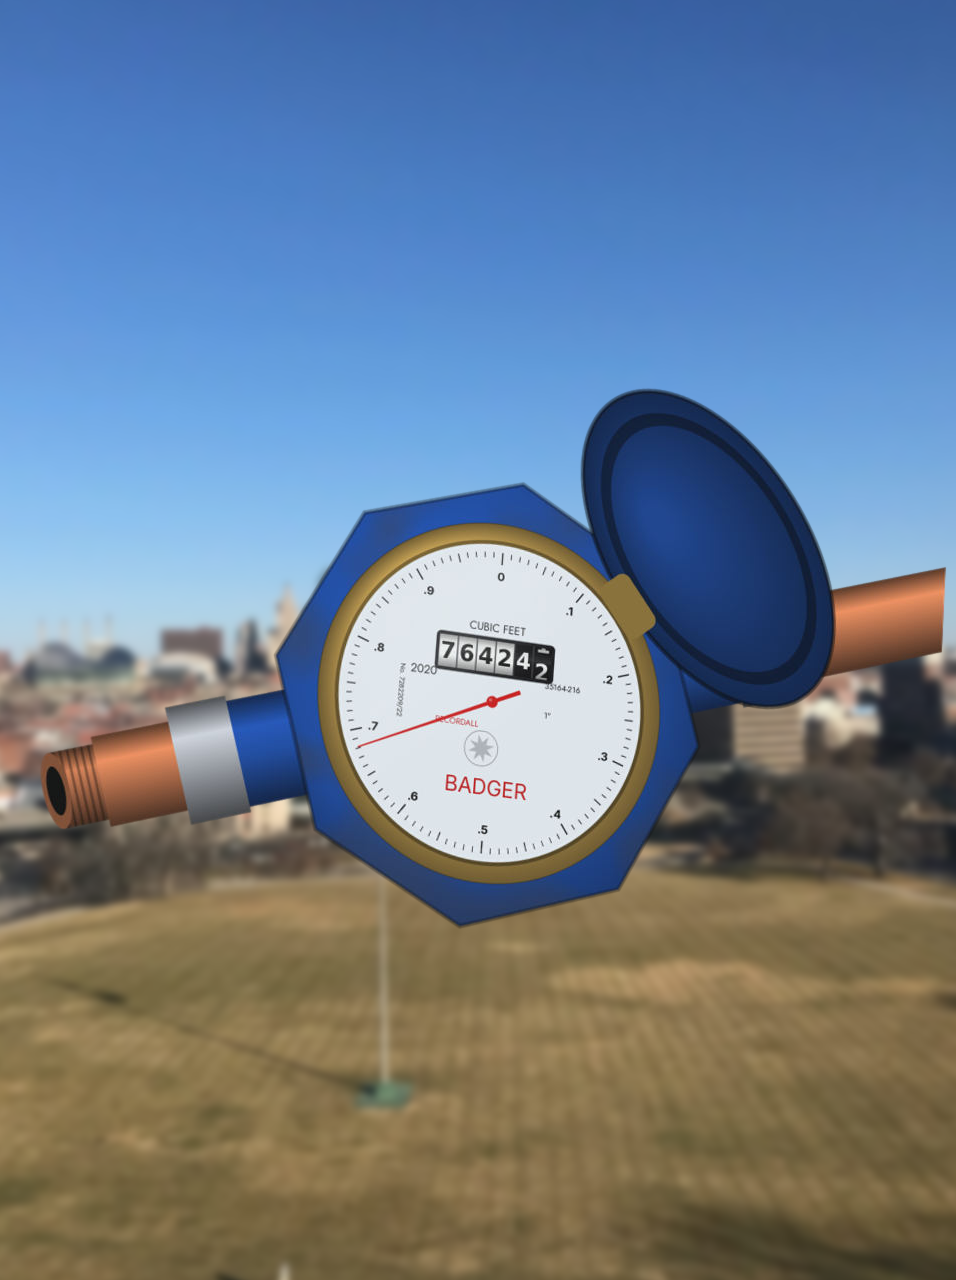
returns 764241.68 ft³
